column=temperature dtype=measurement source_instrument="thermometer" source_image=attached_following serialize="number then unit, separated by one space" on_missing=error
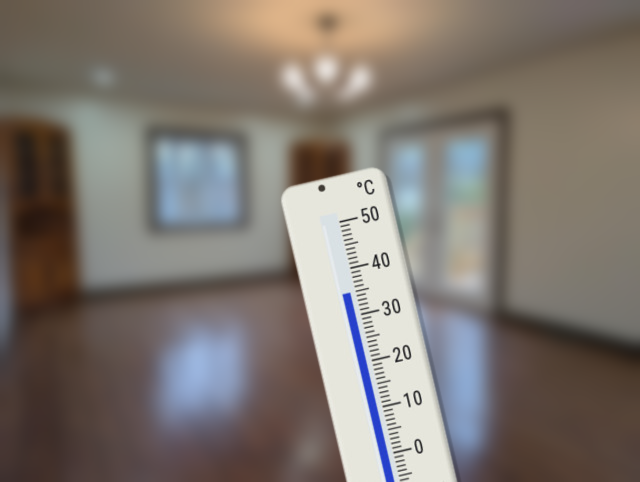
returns 35 °C
